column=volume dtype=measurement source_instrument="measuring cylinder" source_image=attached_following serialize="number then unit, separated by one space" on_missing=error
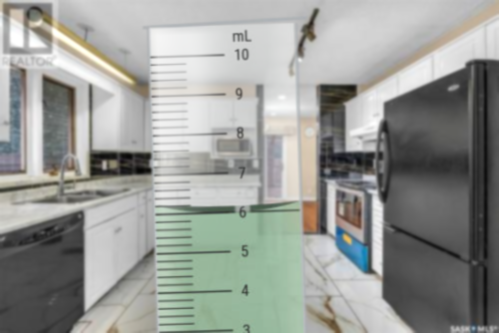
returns 6 mL
